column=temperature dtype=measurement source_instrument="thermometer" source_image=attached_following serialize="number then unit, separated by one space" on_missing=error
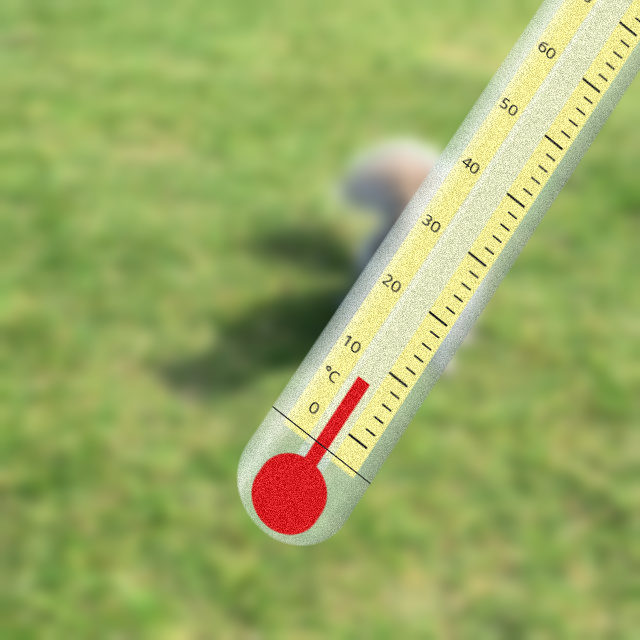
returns 7 °C
